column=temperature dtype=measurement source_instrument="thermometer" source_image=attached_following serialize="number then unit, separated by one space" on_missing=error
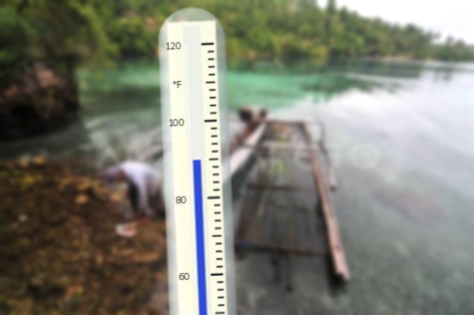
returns 90 °F
